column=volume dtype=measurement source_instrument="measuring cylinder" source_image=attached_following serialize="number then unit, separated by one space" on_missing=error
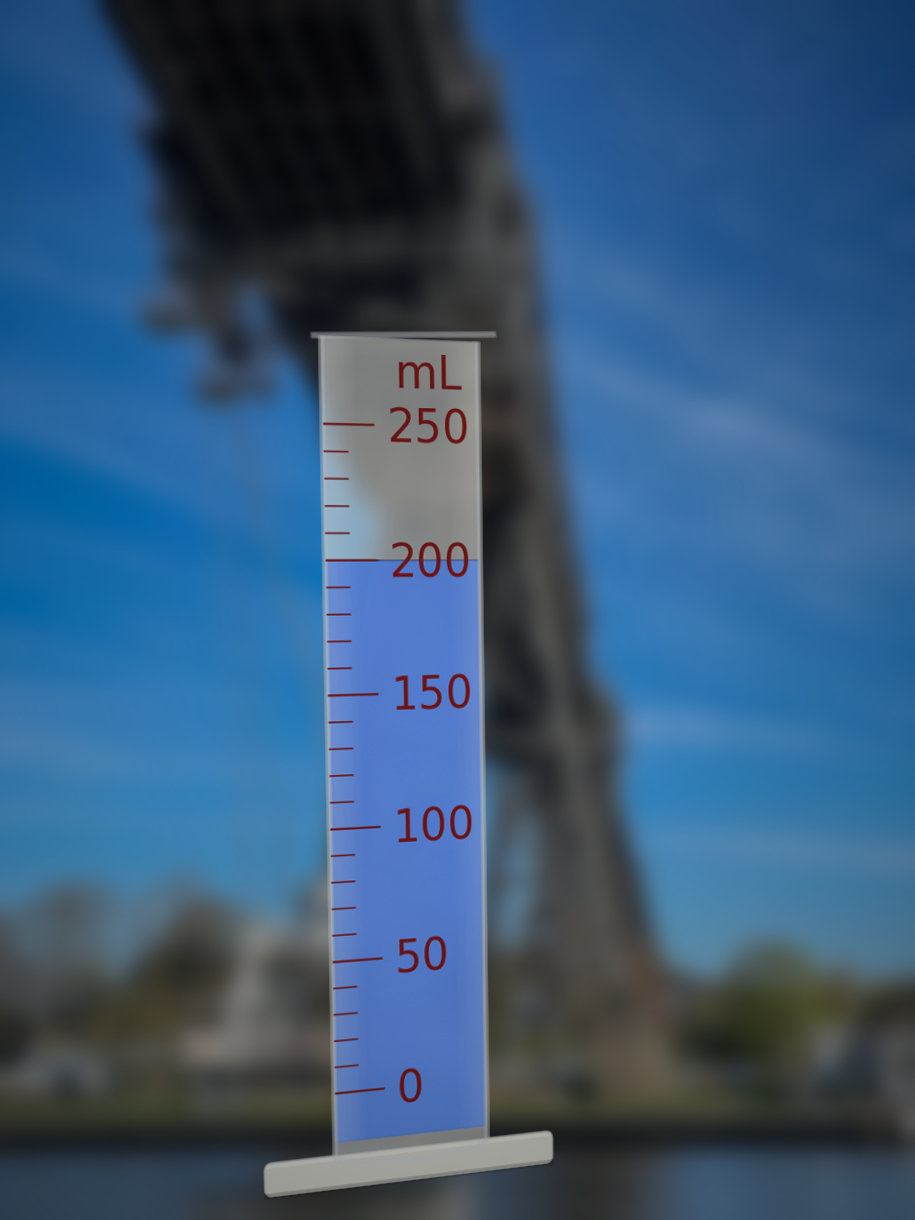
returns 200 mL
